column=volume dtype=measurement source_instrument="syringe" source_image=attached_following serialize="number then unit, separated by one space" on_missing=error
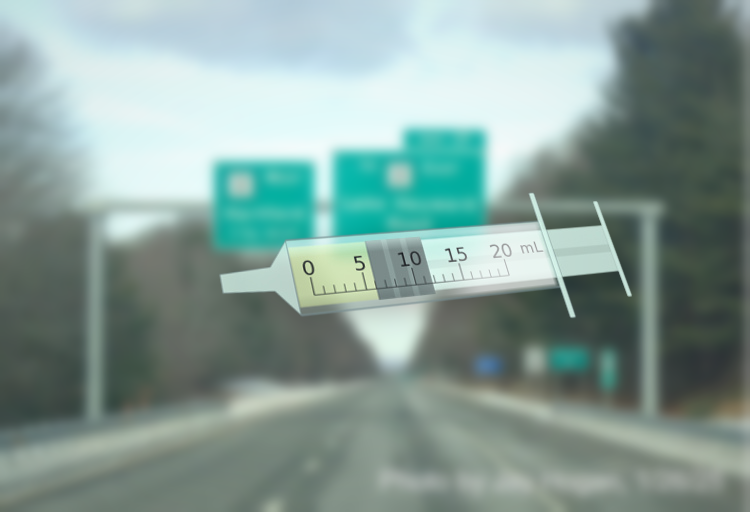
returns 6 mL
